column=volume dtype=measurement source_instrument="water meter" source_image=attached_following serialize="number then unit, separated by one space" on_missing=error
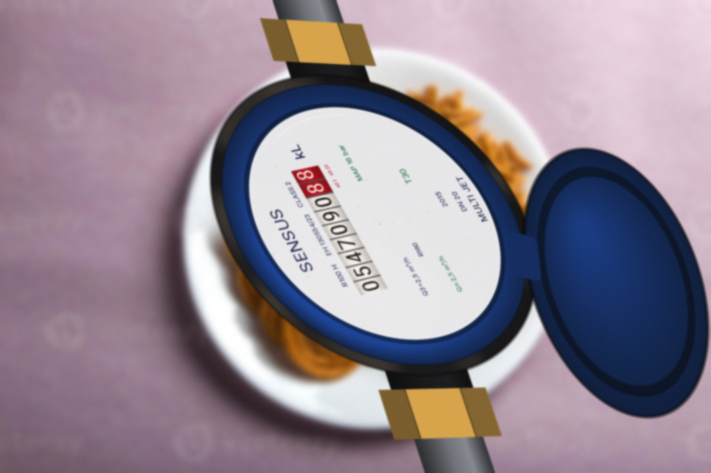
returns 547090.88 kL
